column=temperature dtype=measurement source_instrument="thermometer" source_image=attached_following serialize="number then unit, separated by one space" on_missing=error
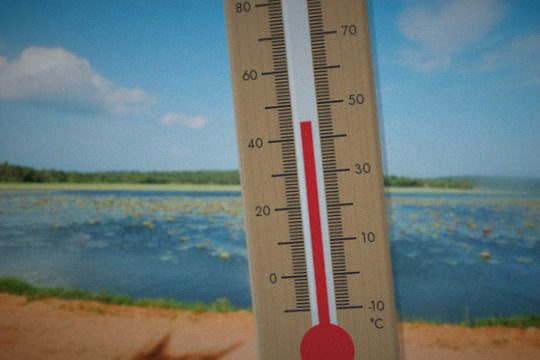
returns 45 °C
